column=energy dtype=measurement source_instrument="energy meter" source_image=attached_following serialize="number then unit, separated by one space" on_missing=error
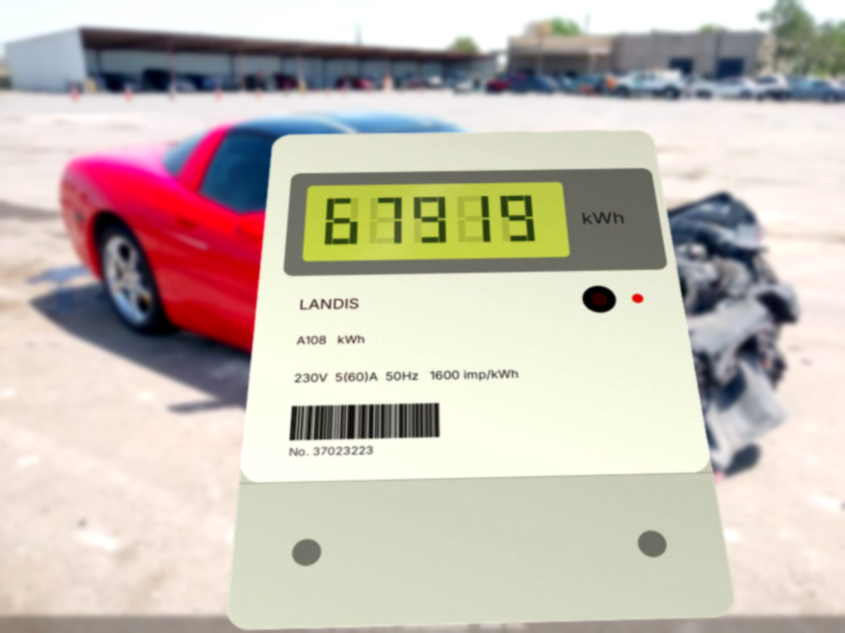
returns 67919 kWh
